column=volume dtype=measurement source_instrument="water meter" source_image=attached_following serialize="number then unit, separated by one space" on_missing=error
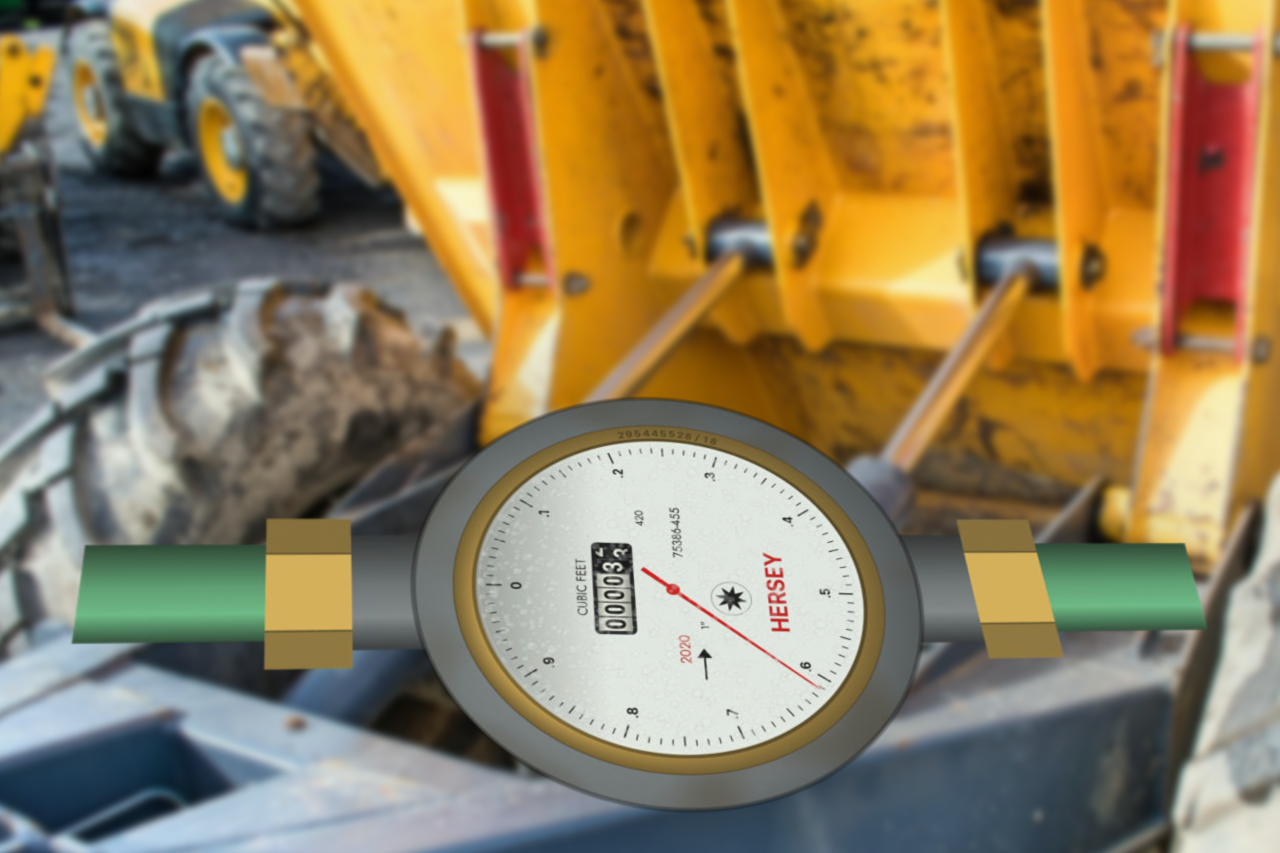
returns 32.61 ft³
